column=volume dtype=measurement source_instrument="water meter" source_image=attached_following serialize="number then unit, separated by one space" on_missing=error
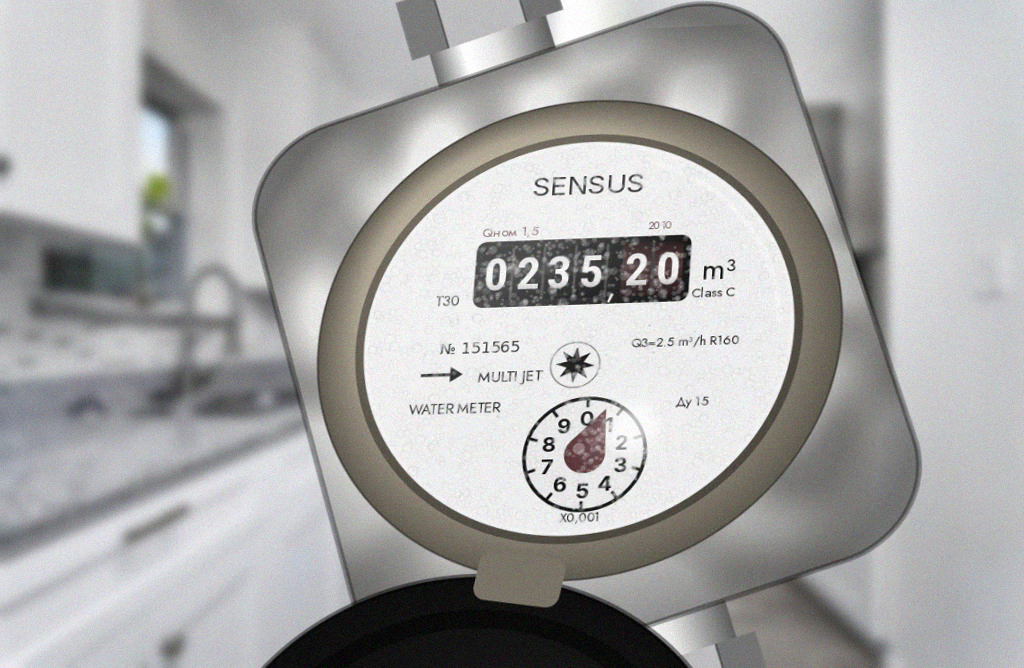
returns 235.200 m³
